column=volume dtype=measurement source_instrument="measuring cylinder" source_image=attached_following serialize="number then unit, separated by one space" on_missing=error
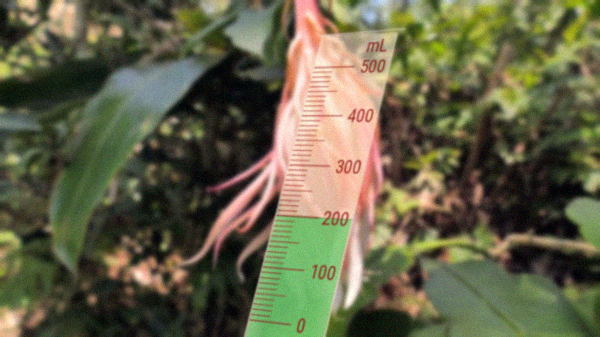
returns 200 mL
